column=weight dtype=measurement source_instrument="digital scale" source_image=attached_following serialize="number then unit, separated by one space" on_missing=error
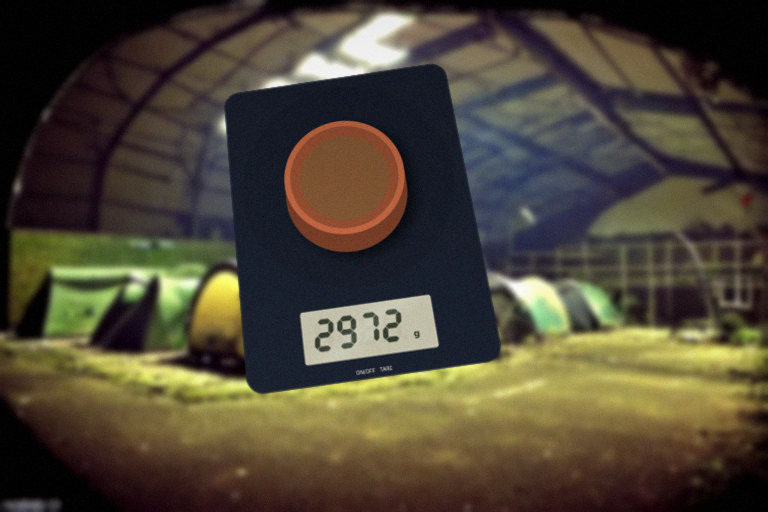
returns 2972 g
